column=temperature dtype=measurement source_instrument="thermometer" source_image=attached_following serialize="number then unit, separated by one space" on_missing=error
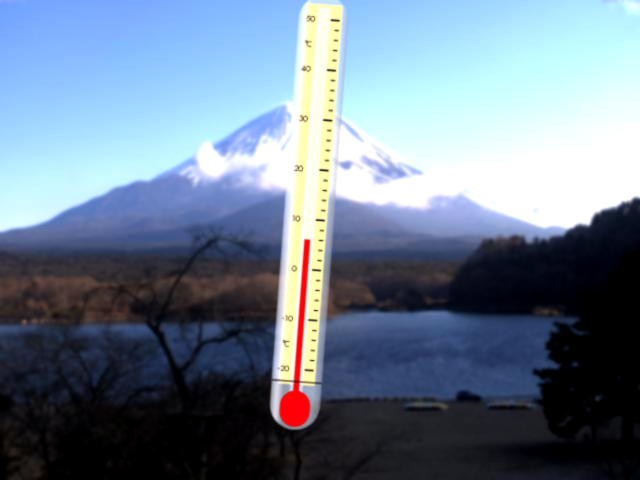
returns 6 °C
